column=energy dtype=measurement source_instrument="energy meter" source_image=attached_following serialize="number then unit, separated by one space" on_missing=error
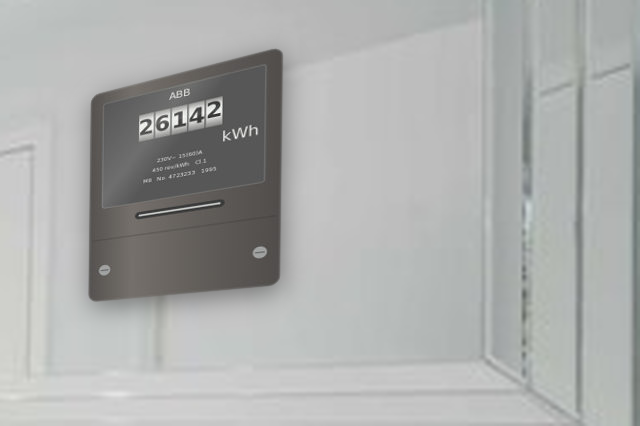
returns 26142 kWh
